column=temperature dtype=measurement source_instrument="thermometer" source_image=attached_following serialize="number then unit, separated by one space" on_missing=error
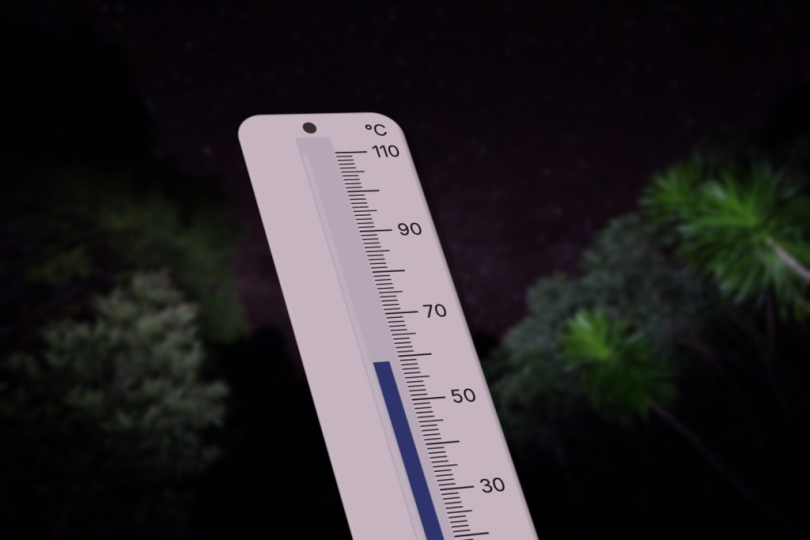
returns 59 °C
